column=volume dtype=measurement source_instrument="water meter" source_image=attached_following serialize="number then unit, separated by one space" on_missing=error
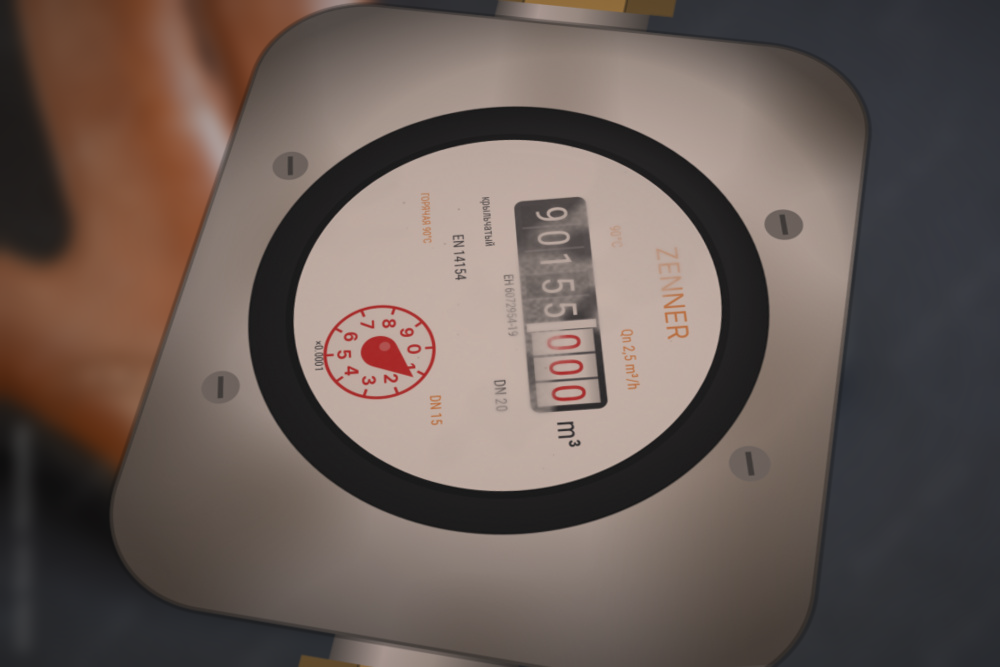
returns 90155.0001 m³
